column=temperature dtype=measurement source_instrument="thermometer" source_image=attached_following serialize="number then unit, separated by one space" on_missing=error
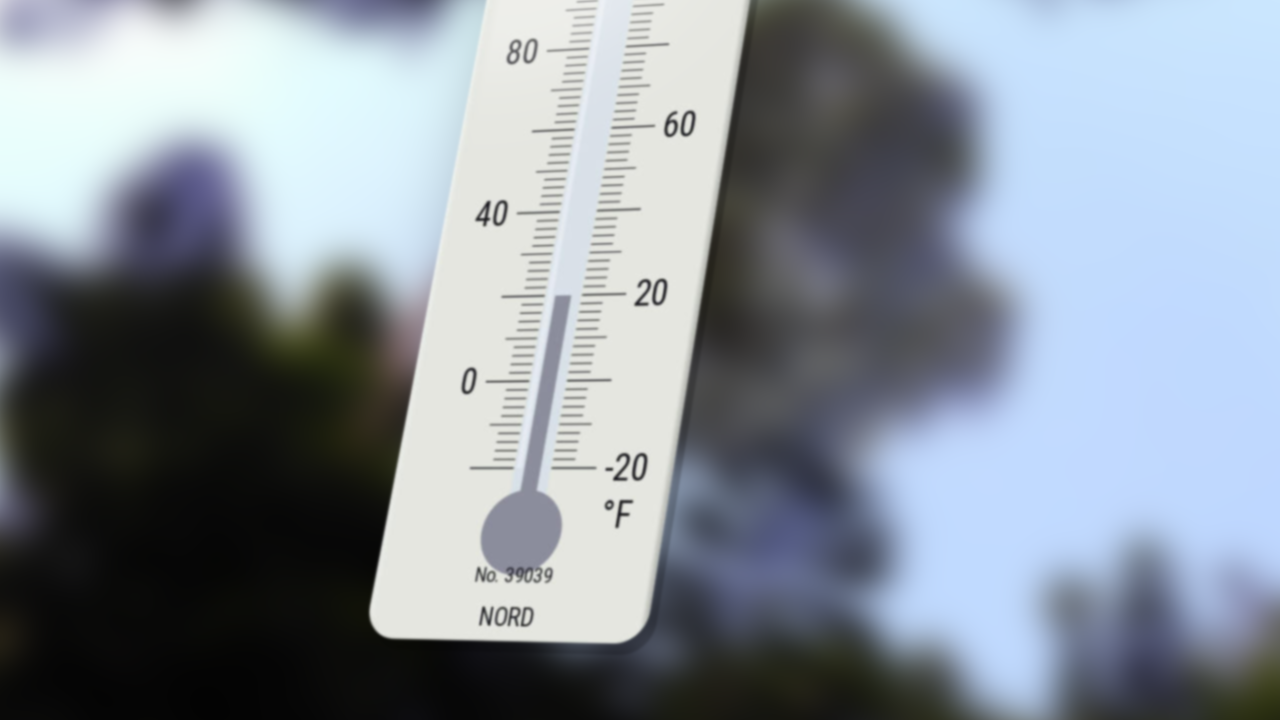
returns 20 °F
